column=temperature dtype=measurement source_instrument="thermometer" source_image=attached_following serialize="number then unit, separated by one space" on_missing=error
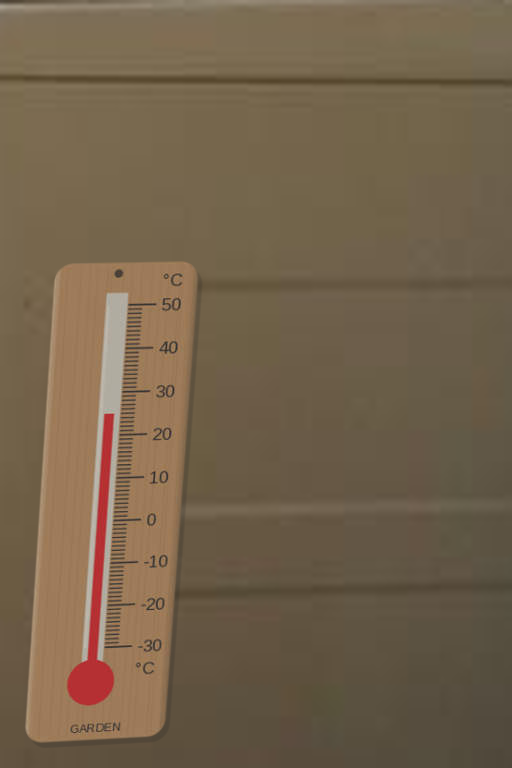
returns 25 °C
